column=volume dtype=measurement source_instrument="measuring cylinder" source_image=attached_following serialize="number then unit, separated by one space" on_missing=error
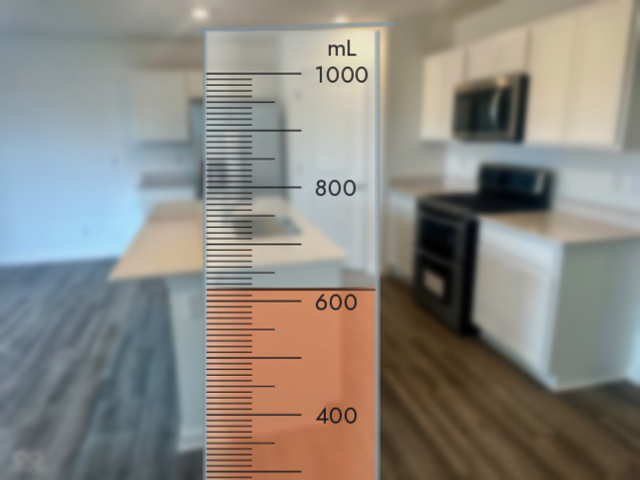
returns 620 mL
